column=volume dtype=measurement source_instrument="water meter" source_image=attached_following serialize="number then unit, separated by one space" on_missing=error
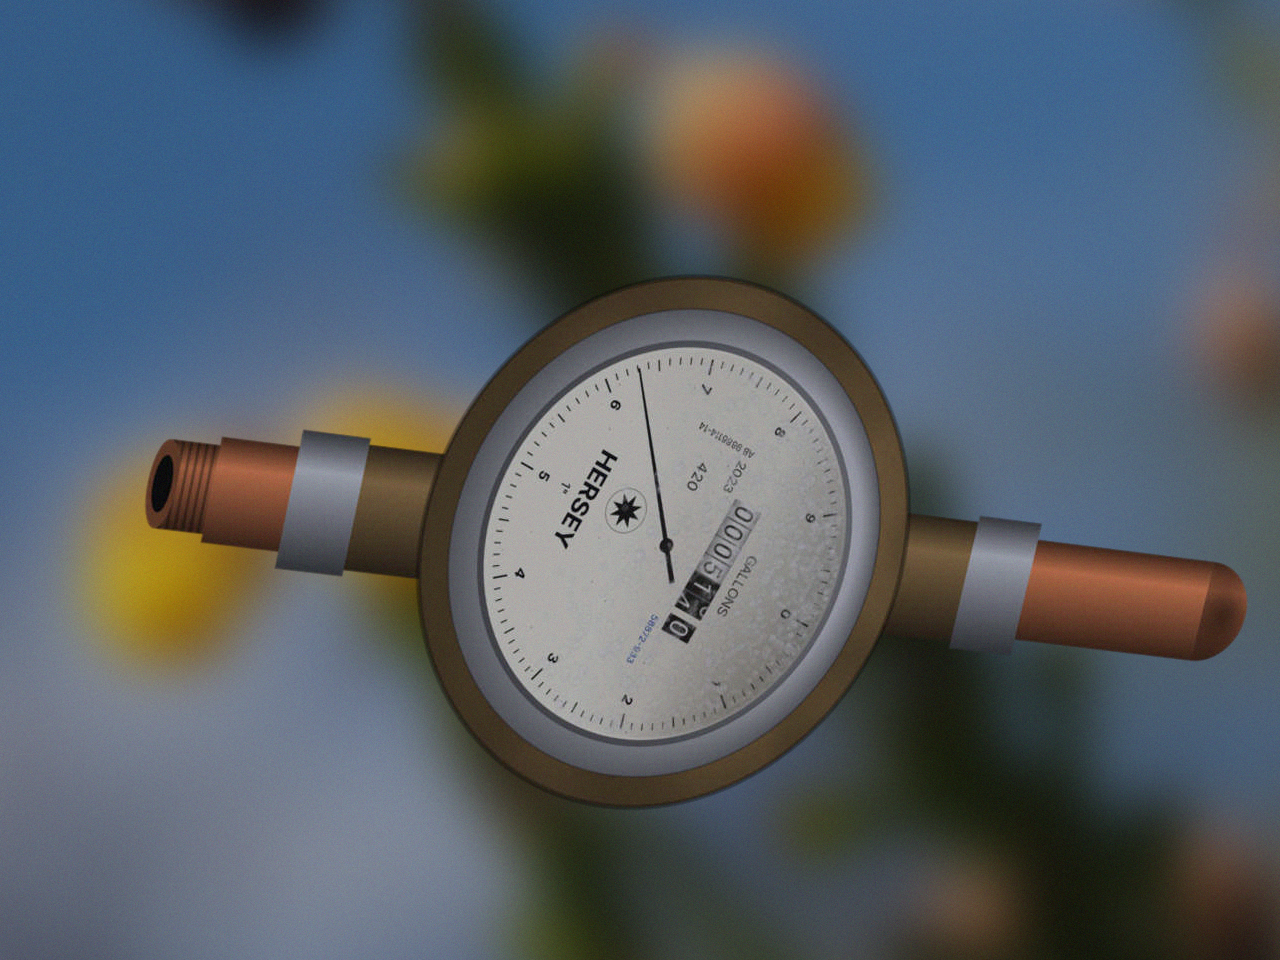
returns 5136.3 gal
